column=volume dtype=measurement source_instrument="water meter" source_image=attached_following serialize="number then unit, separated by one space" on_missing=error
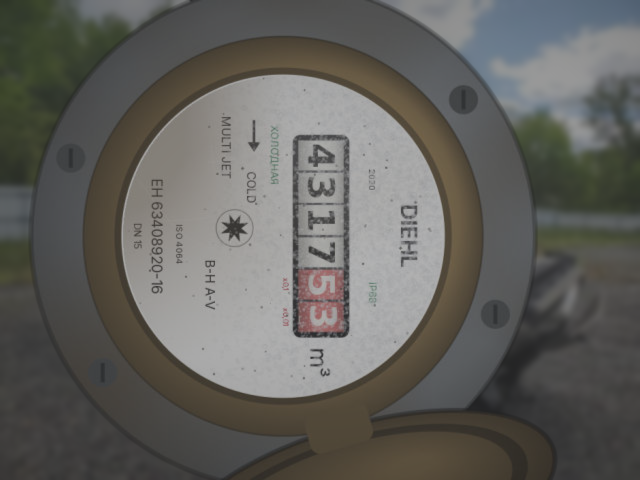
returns 4317.53 m³
